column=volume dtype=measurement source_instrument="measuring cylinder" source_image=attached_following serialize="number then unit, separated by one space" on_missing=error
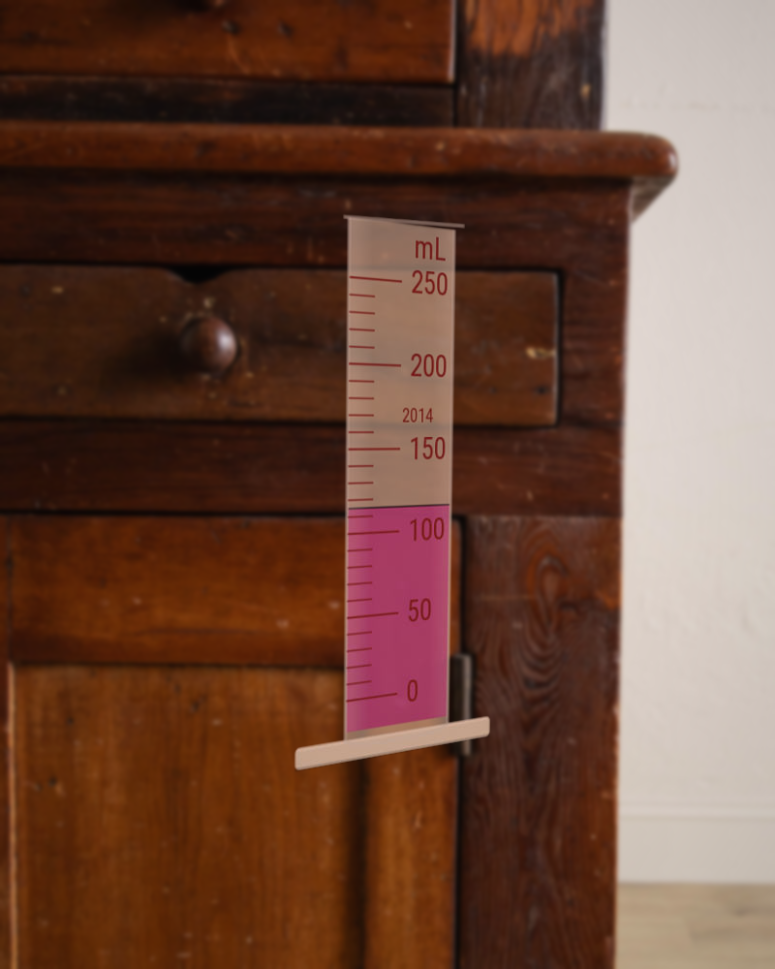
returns 115 mL
